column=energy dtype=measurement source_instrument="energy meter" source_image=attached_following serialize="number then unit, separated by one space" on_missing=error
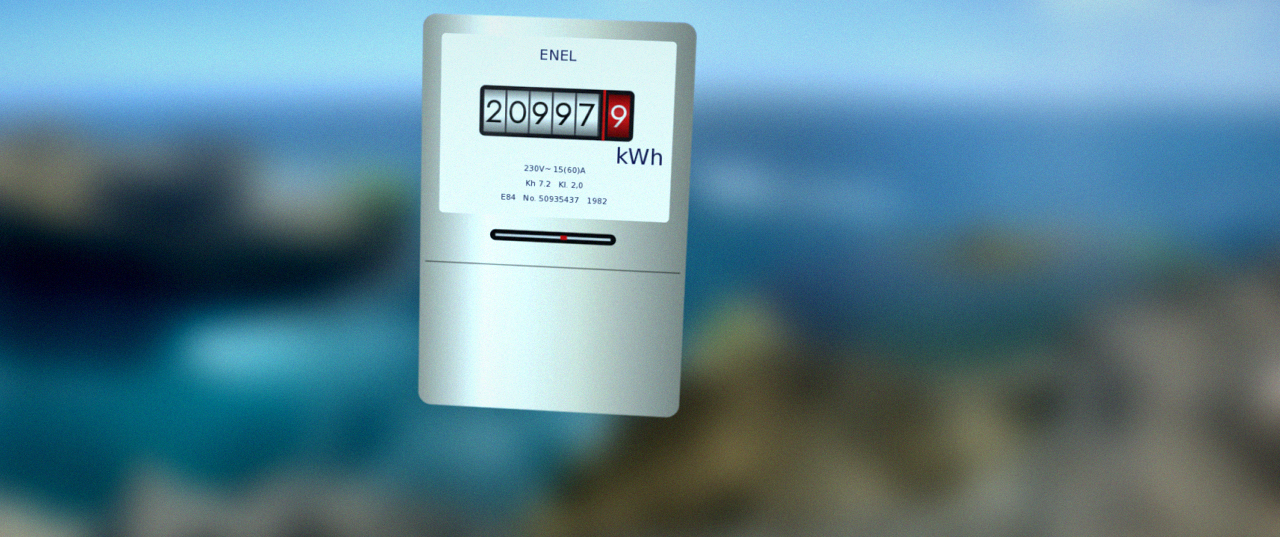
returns 20997.9 kWh
